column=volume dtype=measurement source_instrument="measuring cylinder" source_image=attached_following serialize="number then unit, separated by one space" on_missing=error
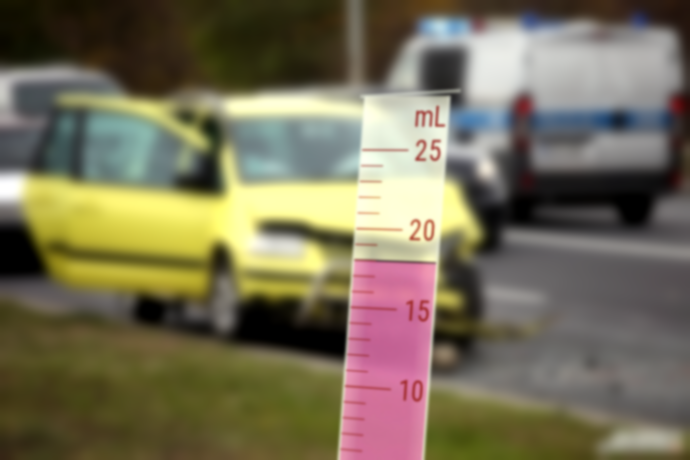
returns 18 mL
